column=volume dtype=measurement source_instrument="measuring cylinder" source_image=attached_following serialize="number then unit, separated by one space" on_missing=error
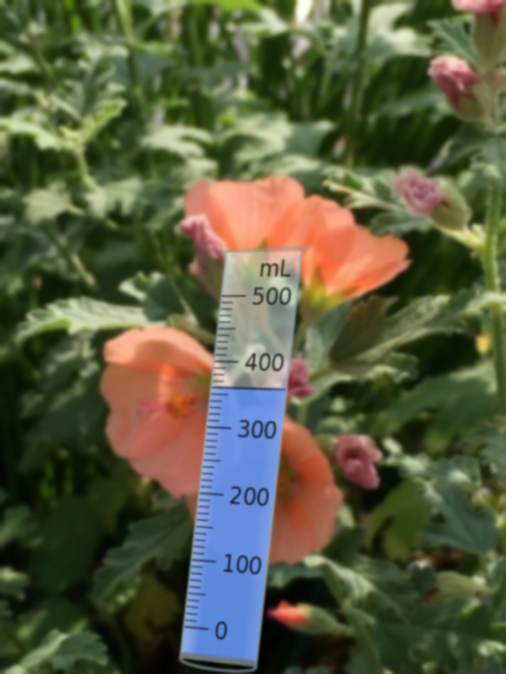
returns 360 mL
